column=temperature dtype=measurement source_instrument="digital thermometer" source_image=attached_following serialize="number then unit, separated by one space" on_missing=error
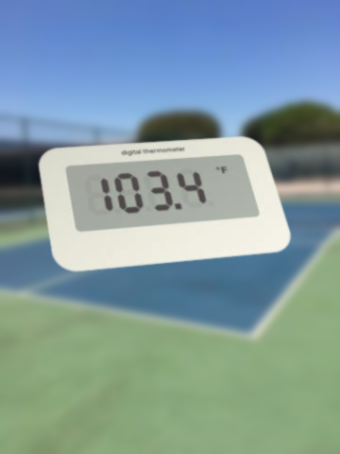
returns 103.4 °F
